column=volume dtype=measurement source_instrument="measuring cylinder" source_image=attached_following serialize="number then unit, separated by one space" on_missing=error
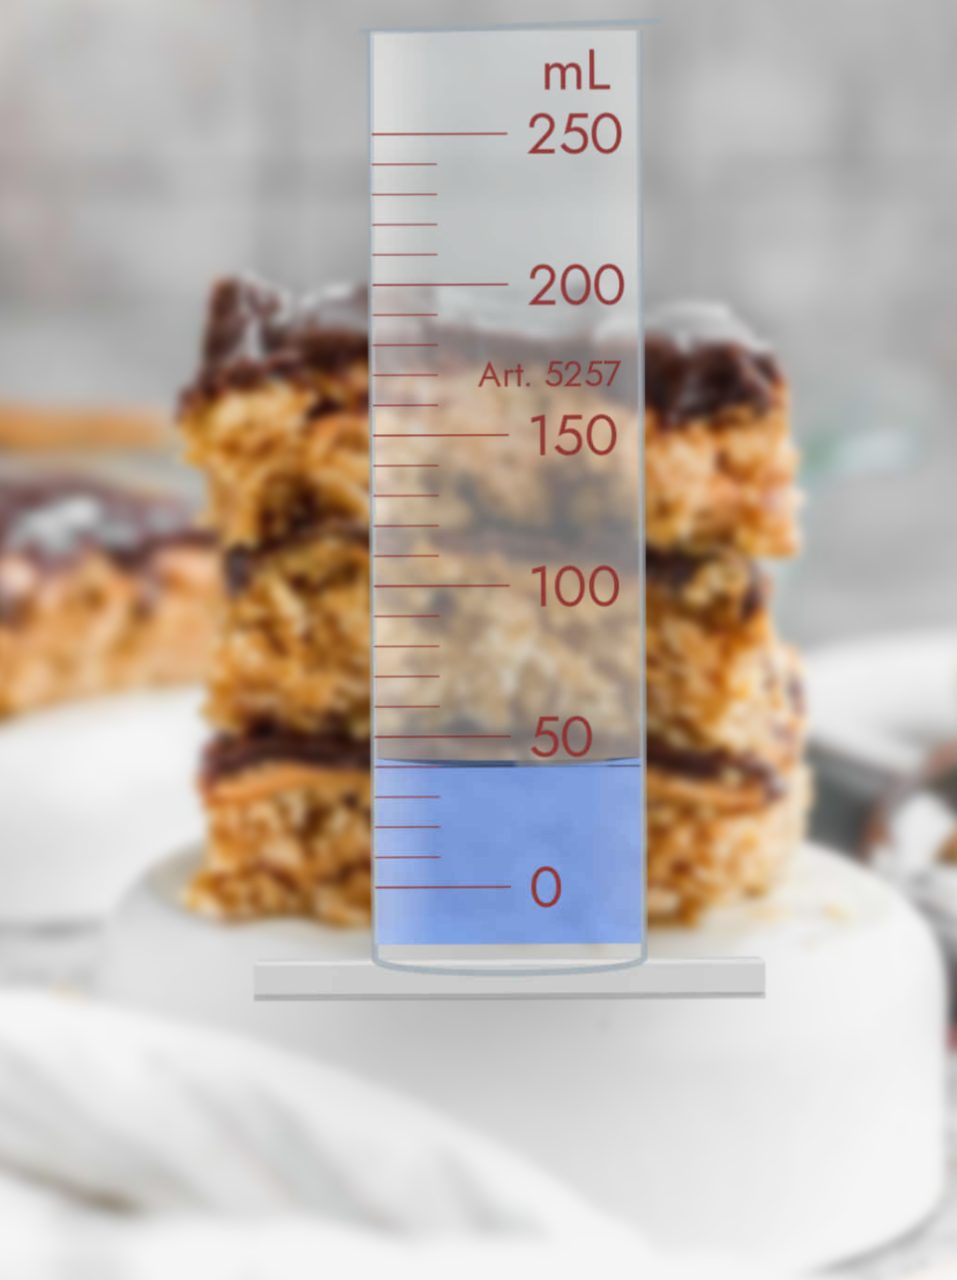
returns 40 mL
